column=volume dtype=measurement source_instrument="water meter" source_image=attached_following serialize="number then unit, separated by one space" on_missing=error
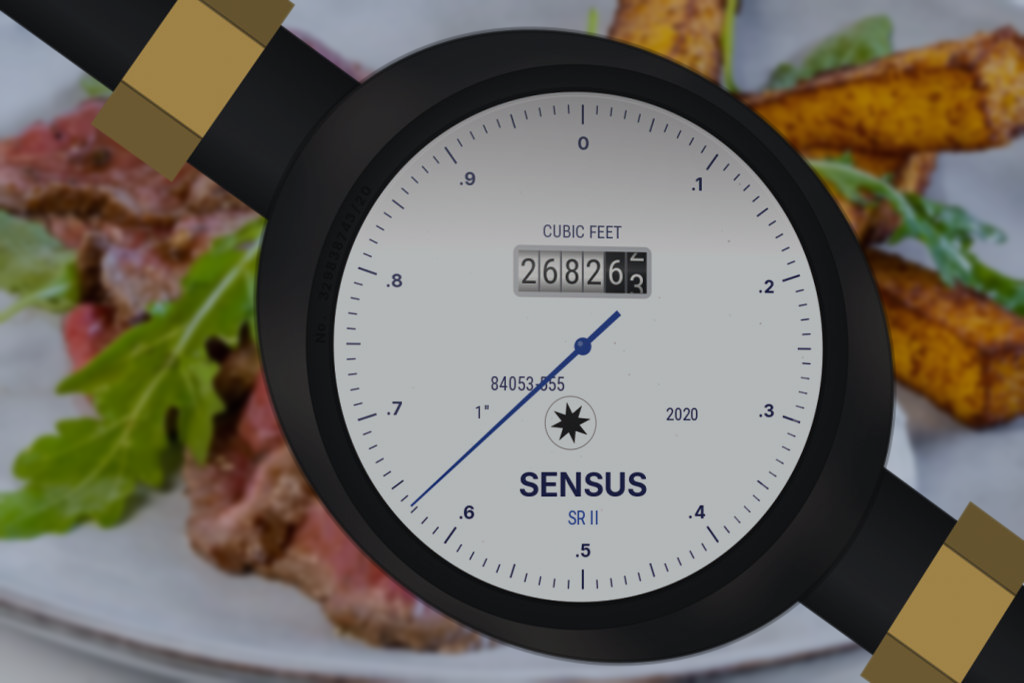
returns 268262.63 ft³
